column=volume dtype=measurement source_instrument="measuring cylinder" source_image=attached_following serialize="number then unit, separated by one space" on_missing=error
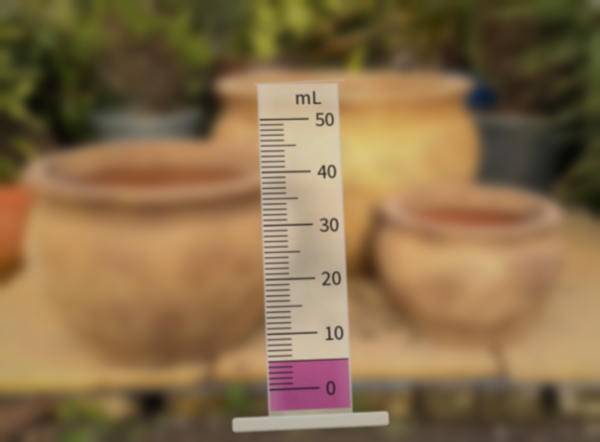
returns 5 mL
